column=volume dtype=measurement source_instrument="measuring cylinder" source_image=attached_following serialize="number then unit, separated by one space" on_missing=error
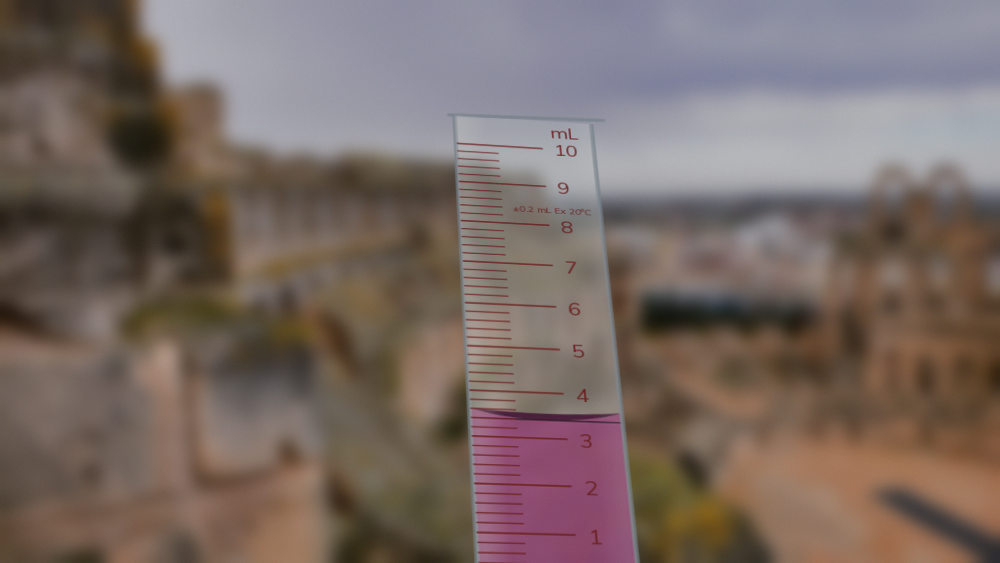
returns 3.4 mL
